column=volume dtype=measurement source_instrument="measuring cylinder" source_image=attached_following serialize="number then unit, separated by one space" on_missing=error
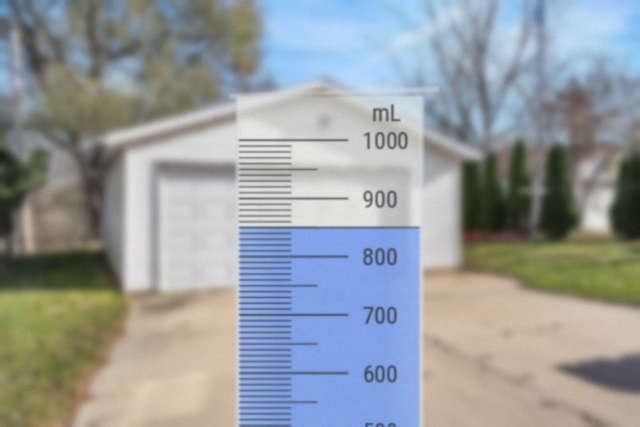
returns 850 mL
